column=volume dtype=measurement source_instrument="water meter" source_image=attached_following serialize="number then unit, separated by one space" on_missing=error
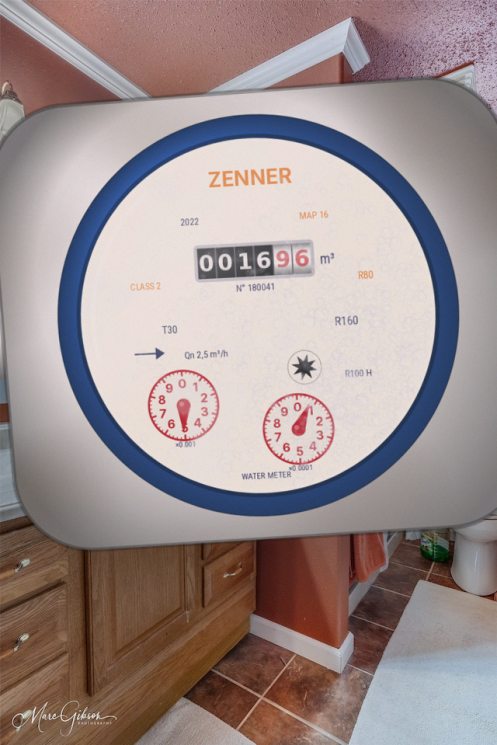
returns 16.9650 m³
